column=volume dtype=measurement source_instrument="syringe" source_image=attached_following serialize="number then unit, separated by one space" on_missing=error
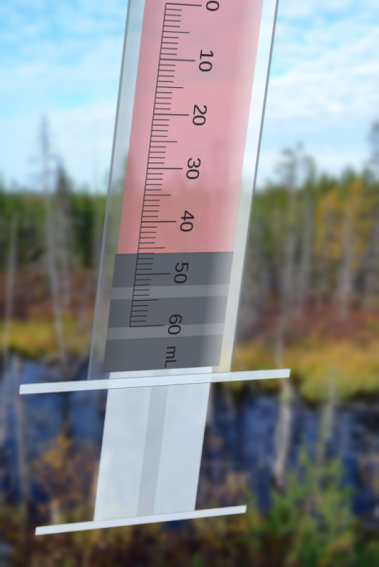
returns 46 mL
